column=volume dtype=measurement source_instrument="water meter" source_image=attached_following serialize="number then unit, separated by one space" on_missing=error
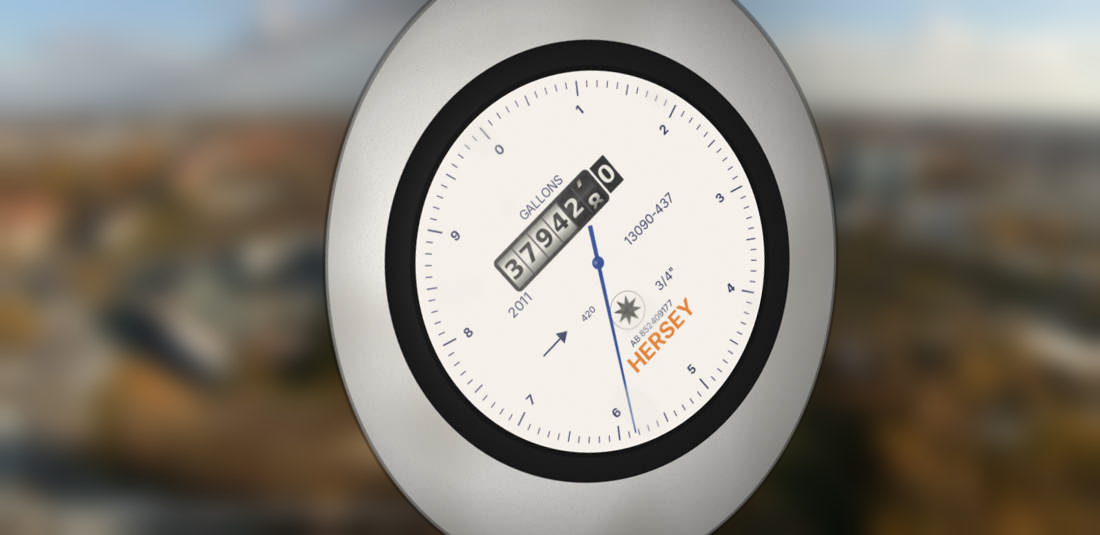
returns 3794275.8 gal
